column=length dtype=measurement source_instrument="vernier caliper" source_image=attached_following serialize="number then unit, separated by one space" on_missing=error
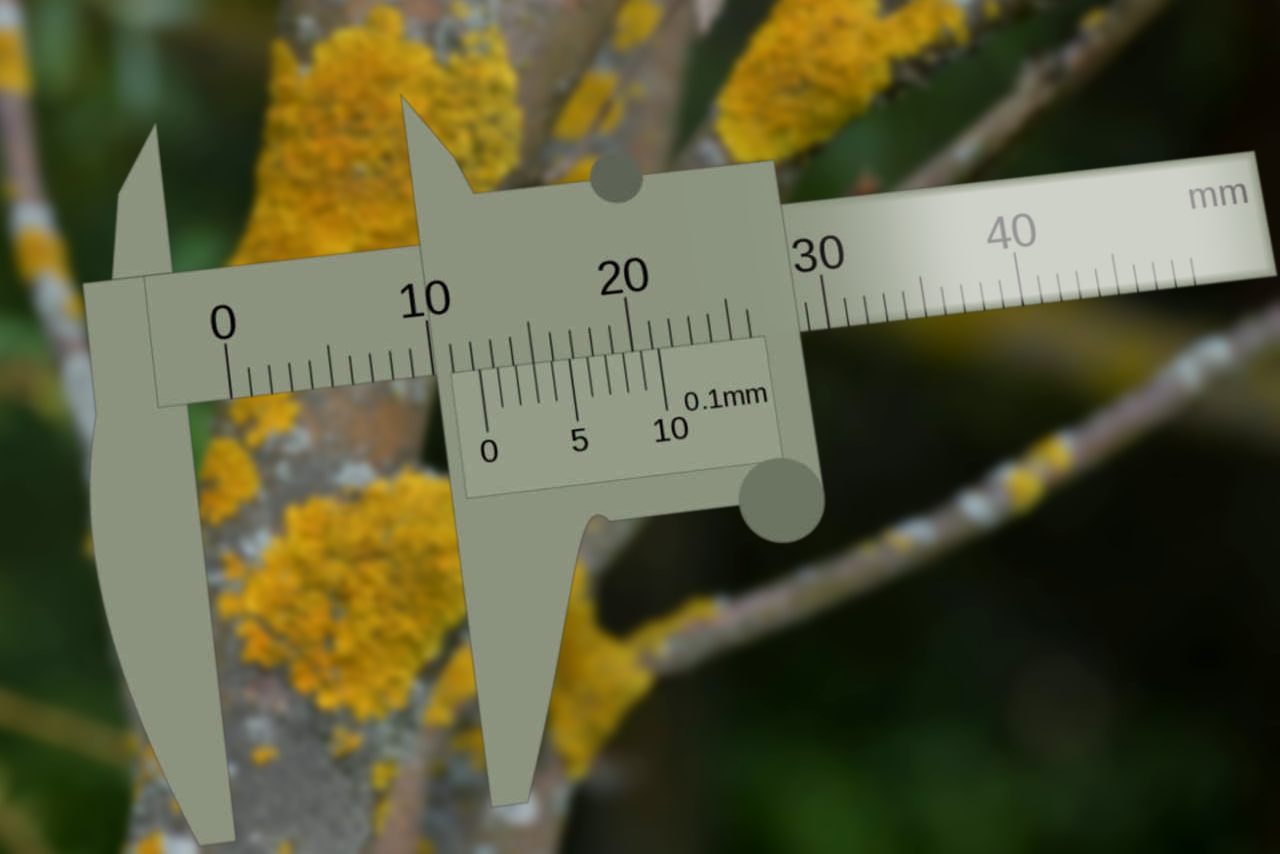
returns 12.3 mm
